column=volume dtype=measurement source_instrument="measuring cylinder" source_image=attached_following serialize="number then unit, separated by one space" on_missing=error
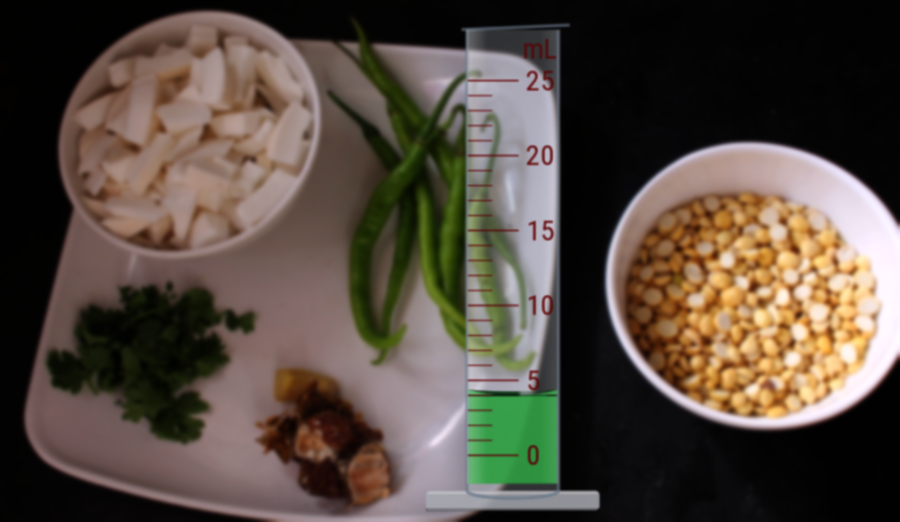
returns 4 mL
